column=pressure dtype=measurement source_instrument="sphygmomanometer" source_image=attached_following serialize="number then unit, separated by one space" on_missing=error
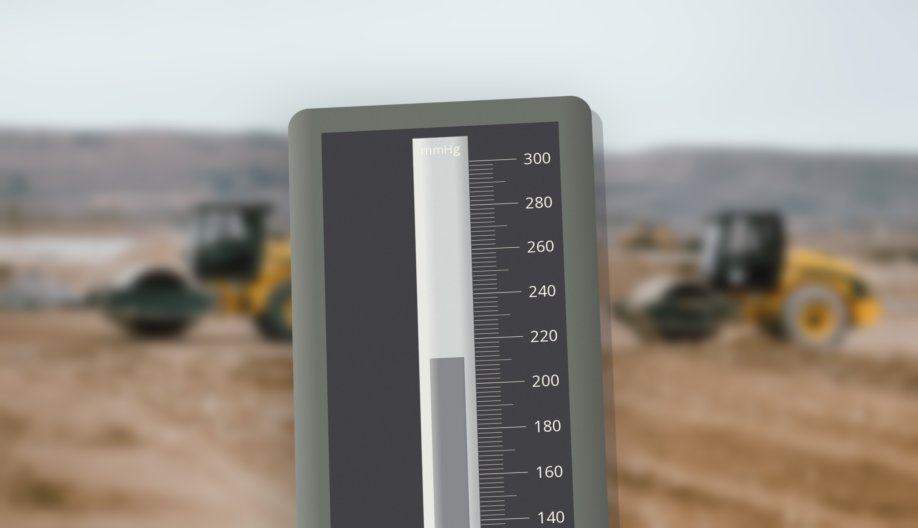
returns 212 mmHg
